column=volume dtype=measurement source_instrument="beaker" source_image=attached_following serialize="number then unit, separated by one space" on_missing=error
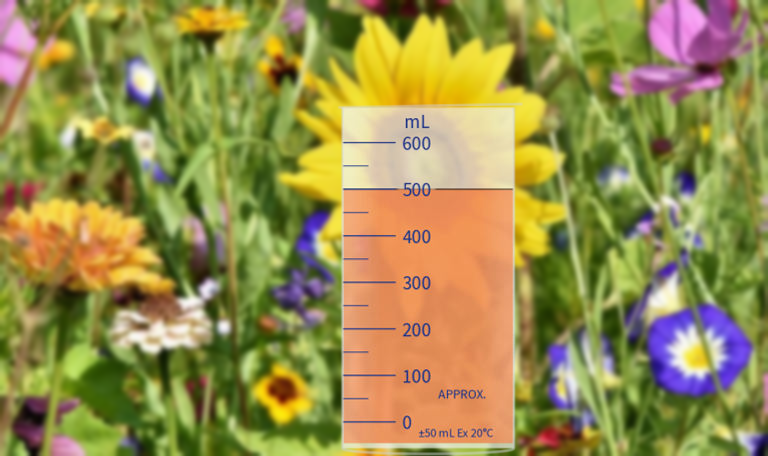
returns 500 mL
